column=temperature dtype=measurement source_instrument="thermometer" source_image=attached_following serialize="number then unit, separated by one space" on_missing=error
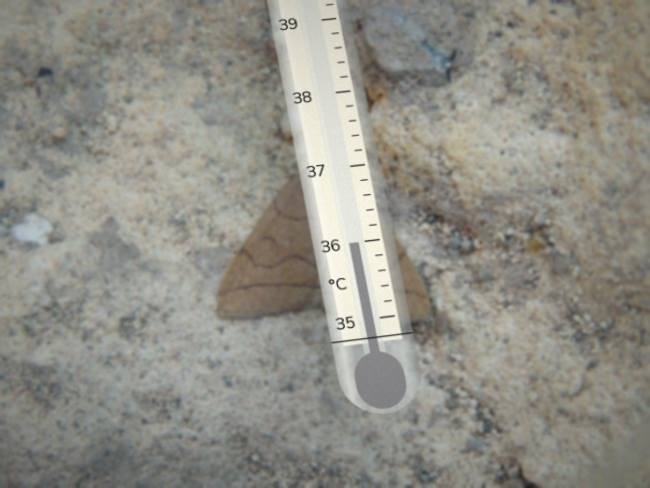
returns 36 °C
